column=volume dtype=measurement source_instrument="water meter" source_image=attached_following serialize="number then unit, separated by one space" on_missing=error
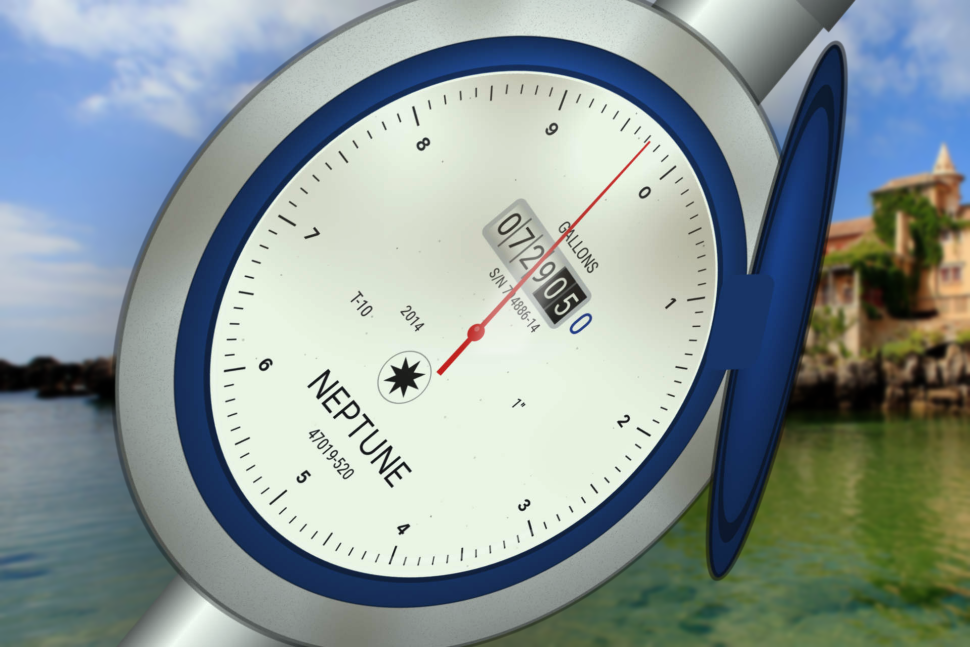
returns 729049.7 gal
